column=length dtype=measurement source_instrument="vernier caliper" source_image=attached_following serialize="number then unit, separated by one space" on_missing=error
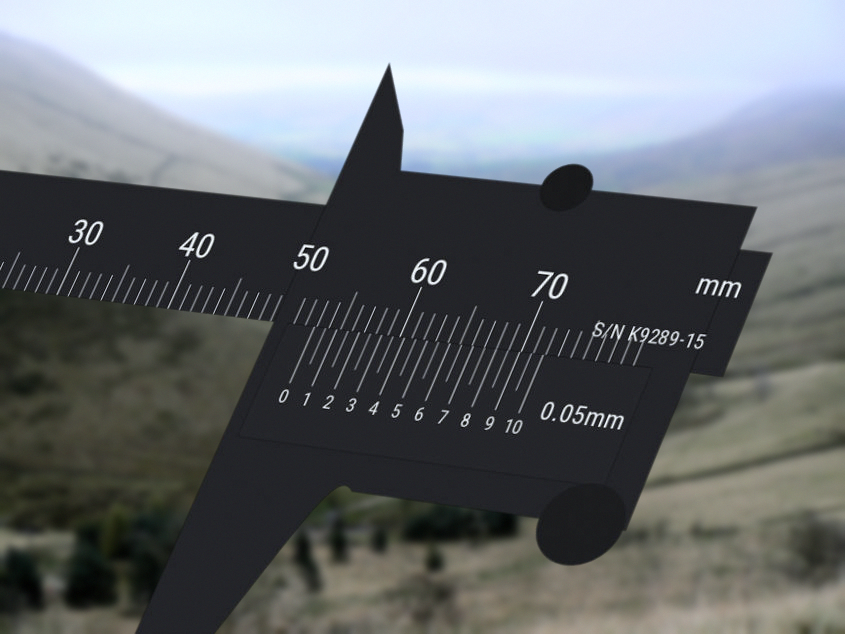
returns 52.8 mm
